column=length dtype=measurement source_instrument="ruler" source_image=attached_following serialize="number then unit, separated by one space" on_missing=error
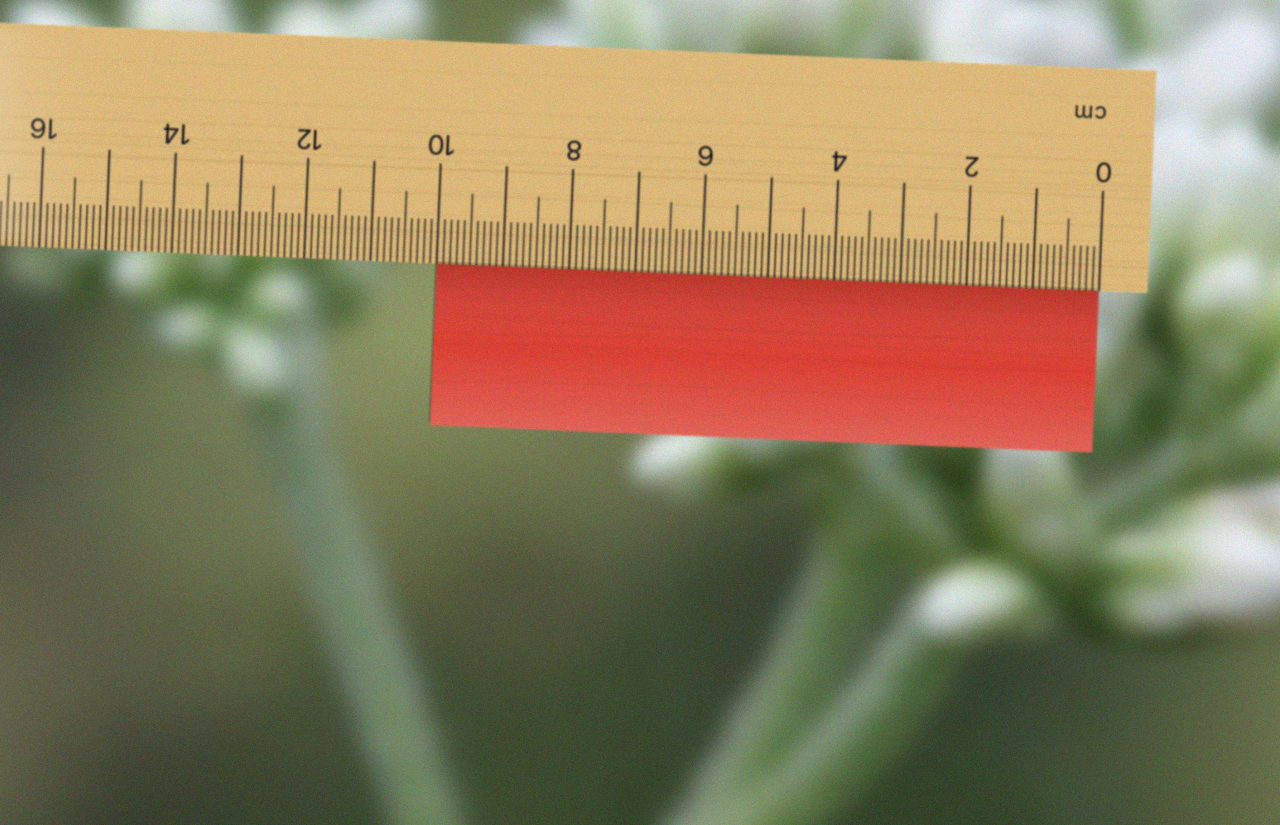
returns 10 cm
